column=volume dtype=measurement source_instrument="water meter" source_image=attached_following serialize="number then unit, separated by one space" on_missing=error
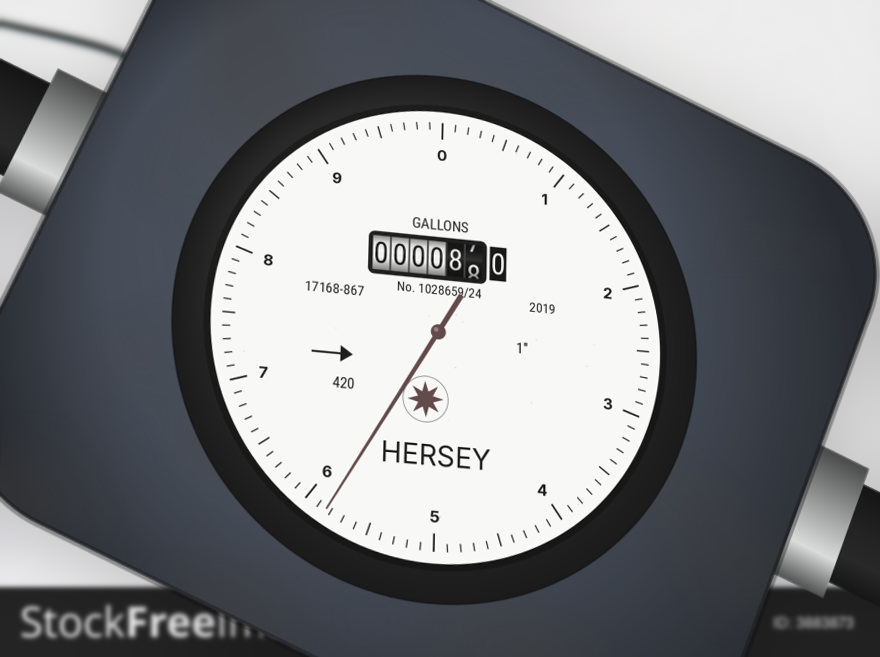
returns 875.8 gal
